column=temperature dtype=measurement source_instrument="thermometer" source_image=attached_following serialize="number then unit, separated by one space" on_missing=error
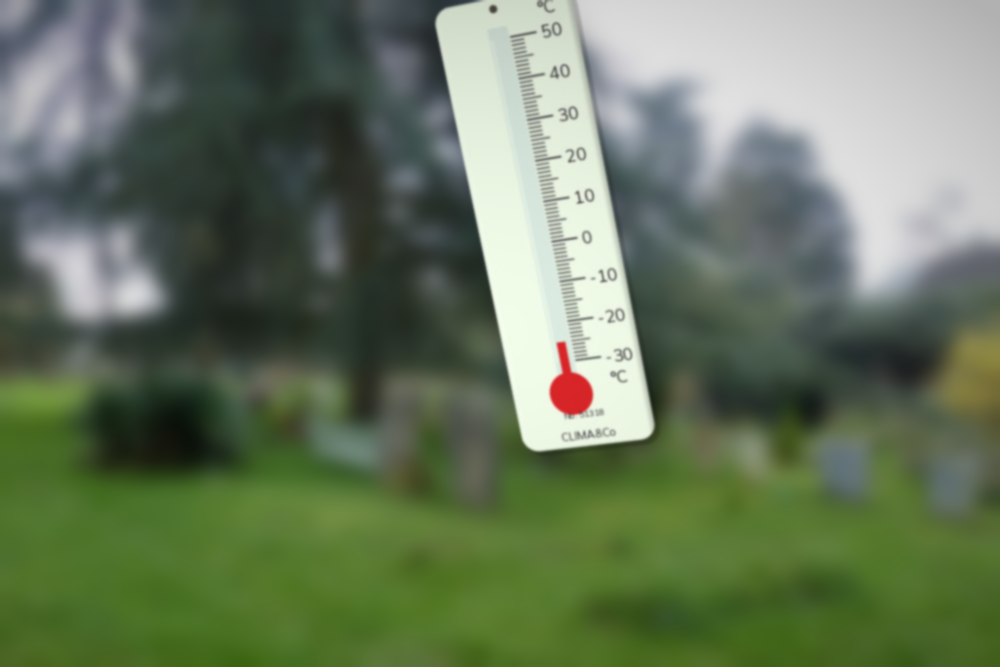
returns -25 °C
